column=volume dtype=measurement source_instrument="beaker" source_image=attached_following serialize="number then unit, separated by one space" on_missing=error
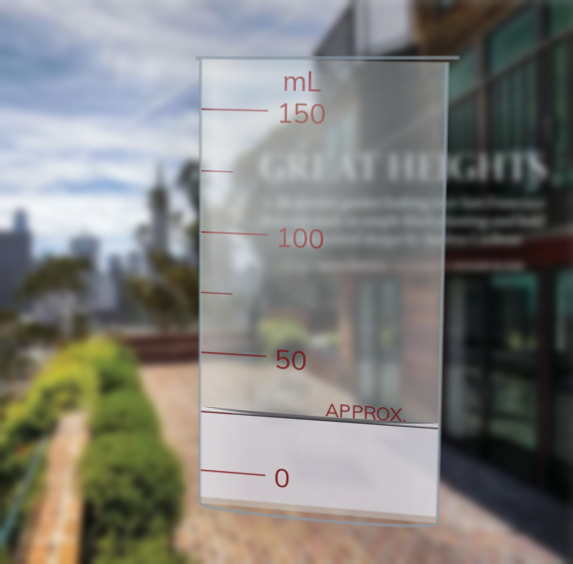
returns 25 mL
